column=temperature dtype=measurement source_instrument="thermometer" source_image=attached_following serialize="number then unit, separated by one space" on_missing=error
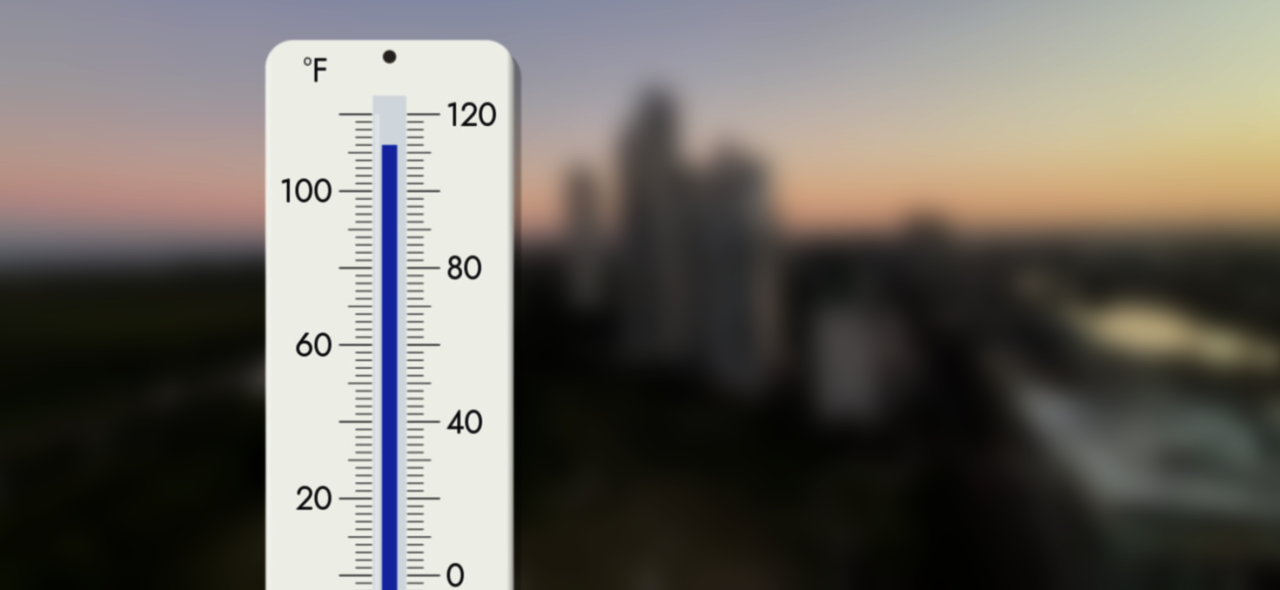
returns 112 °F
